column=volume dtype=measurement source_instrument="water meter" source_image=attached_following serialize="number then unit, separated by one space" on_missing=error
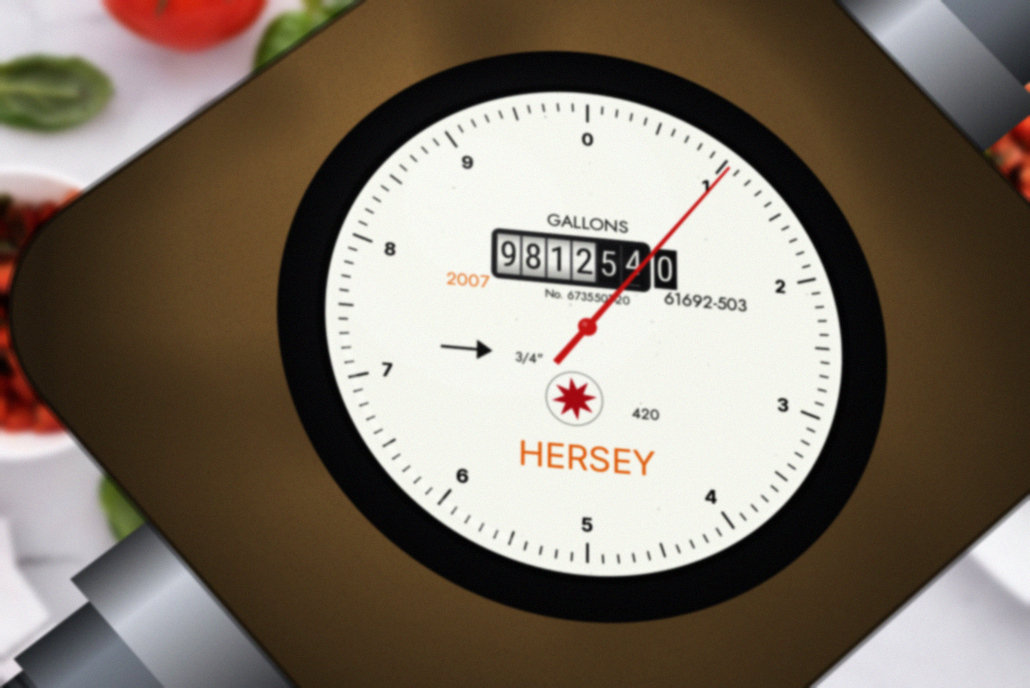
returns 9812541.0 gal
